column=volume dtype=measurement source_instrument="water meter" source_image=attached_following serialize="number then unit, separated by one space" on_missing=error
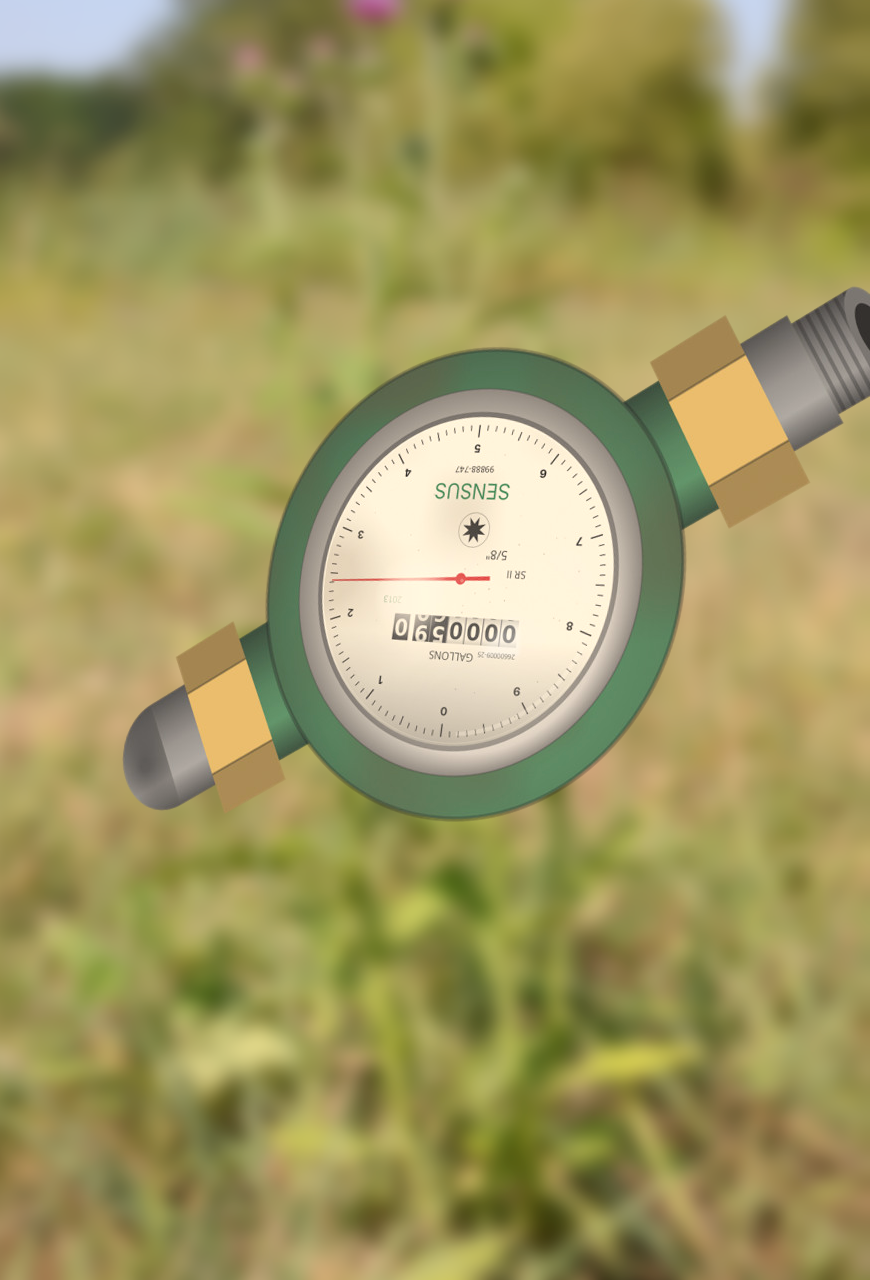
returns 592.4 gal
